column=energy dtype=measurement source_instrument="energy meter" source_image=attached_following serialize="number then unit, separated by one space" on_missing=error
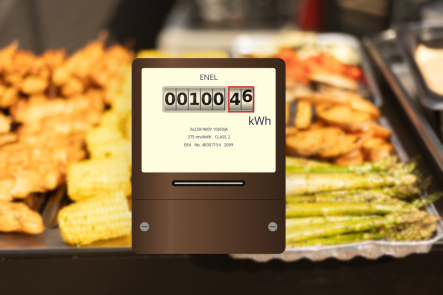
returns 100.46 kWh
